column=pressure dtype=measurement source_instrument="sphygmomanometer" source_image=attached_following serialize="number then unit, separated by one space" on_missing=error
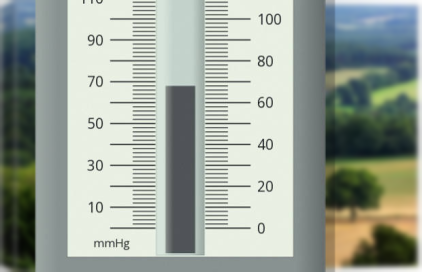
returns 68 mmHg
